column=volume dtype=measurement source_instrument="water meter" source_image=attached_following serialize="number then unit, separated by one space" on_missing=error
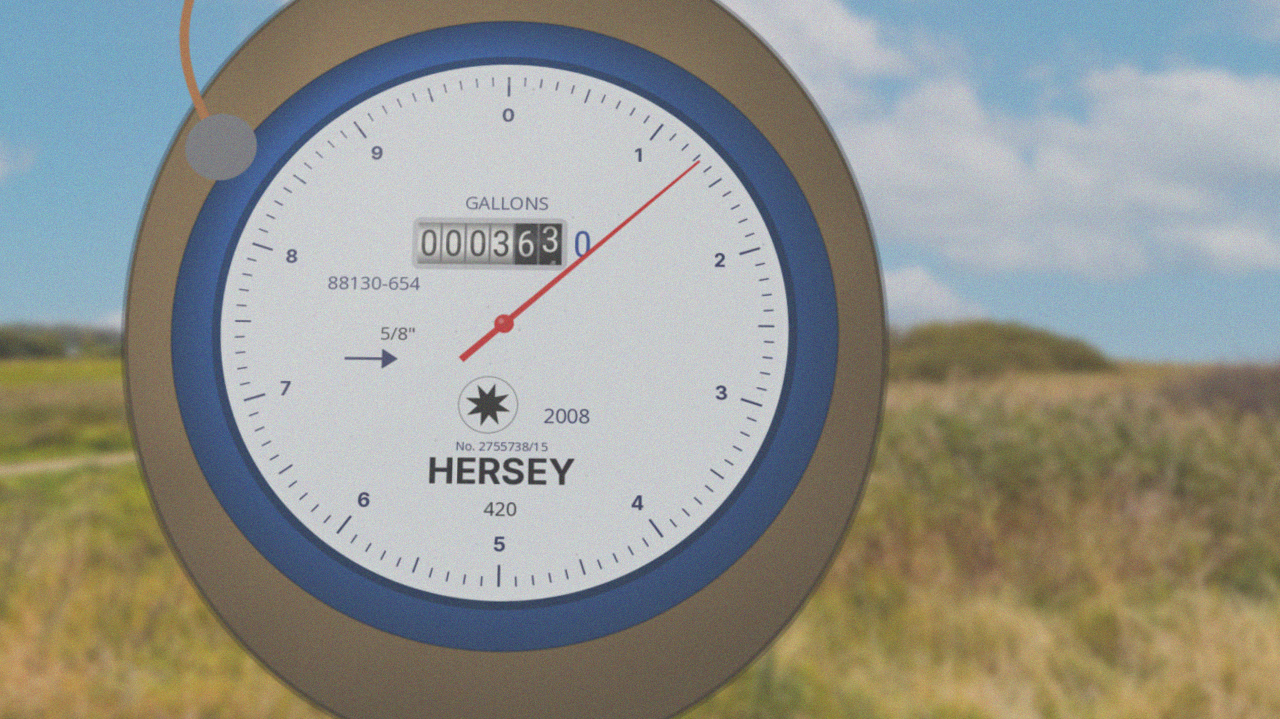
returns 3631.3 gal
